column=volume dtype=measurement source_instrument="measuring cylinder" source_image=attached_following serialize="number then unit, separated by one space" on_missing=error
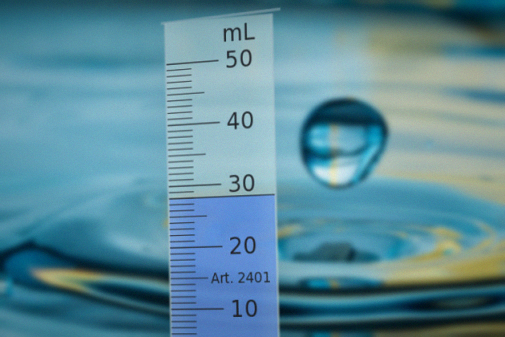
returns 28 mL
